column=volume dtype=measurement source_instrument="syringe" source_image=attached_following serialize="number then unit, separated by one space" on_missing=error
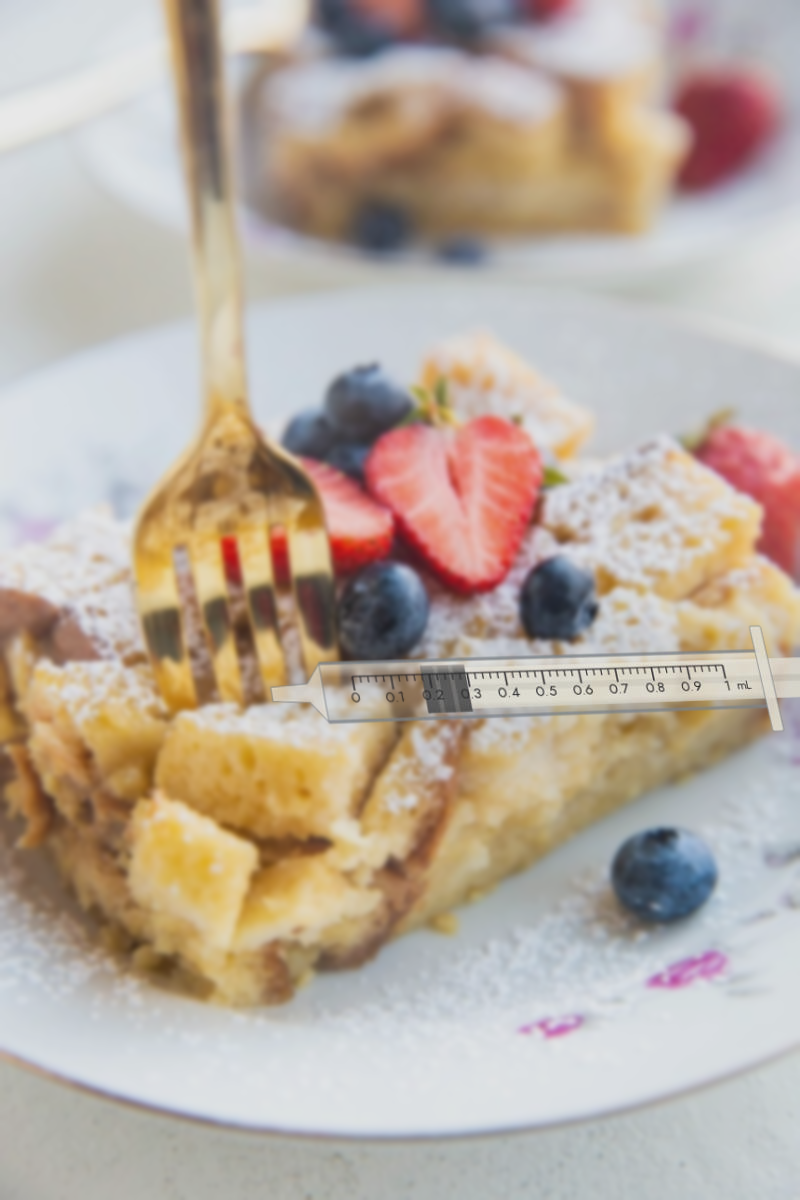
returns 0.18 mL
